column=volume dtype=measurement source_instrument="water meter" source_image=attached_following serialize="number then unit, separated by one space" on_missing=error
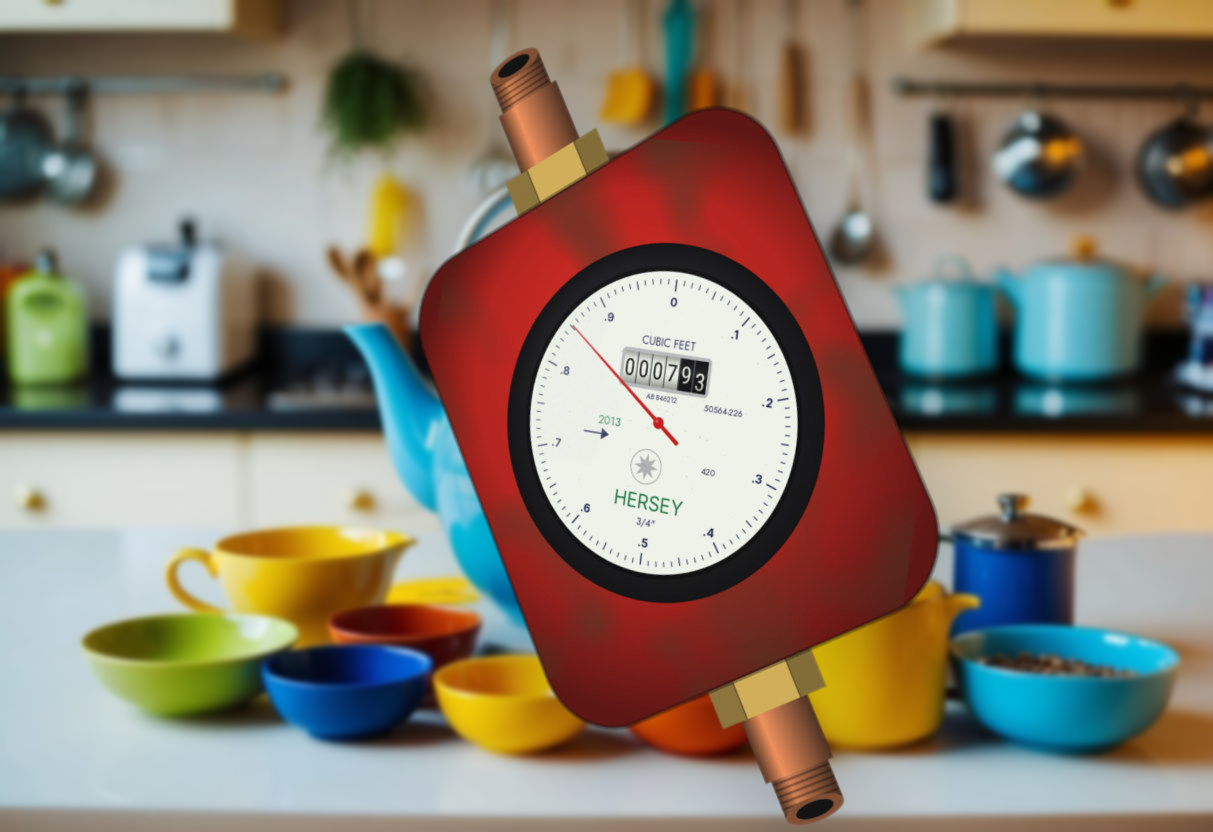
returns 792.85 ft³
